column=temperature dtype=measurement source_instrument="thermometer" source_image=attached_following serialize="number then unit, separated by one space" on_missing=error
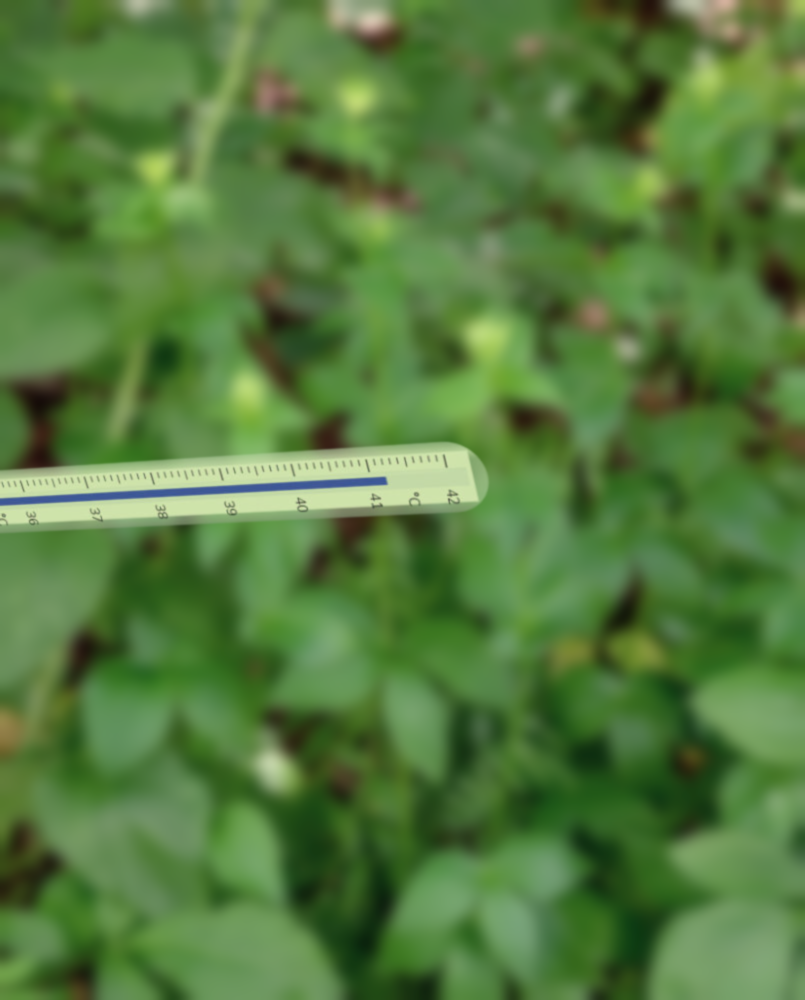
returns 41.2 °C
